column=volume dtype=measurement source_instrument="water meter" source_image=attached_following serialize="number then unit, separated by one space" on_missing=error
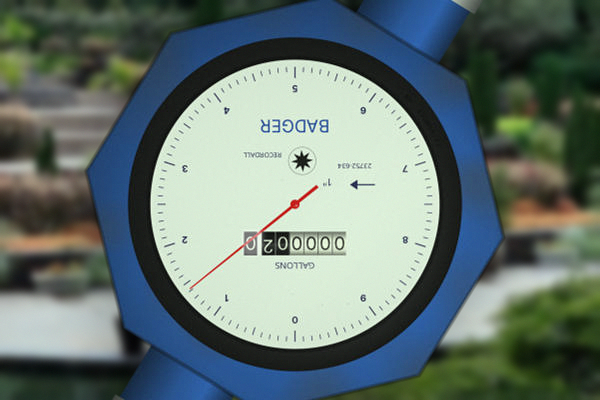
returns 21.4 gal
